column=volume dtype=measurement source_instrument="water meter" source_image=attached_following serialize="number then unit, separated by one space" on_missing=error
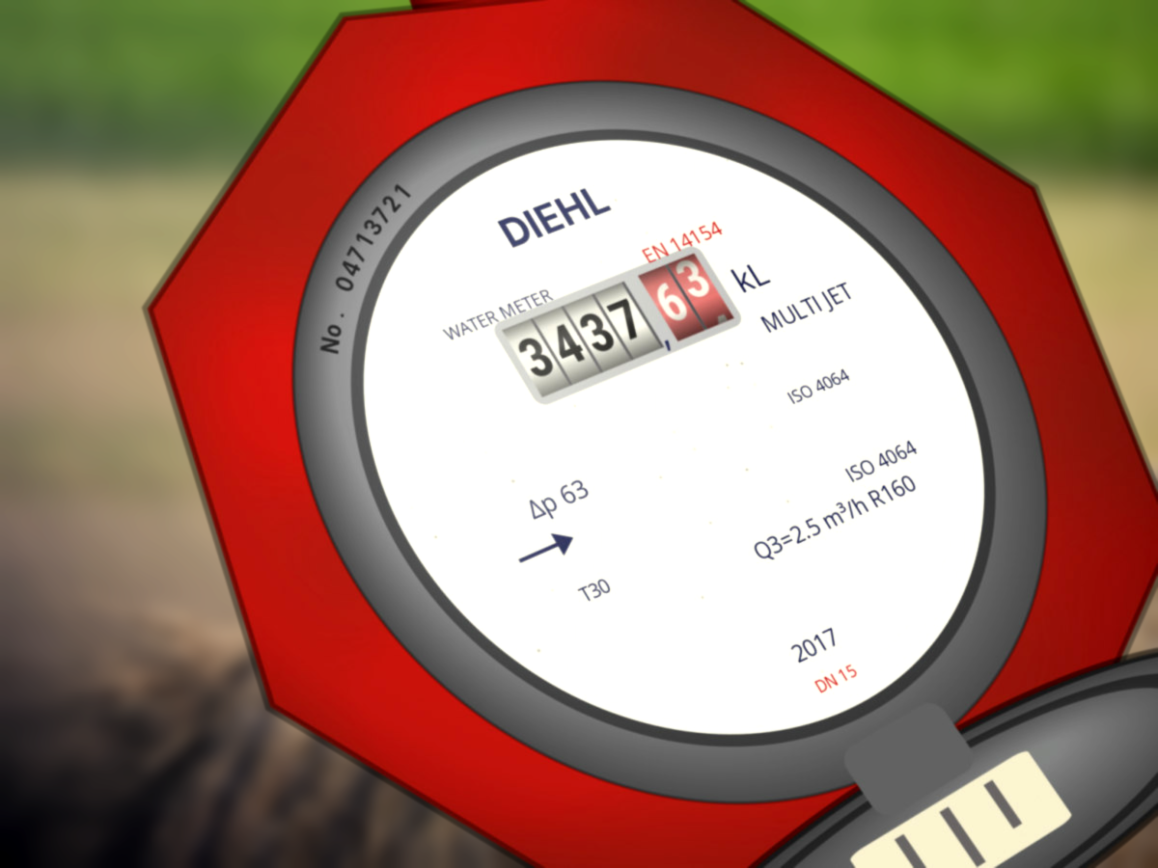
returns 3437.63 kL
